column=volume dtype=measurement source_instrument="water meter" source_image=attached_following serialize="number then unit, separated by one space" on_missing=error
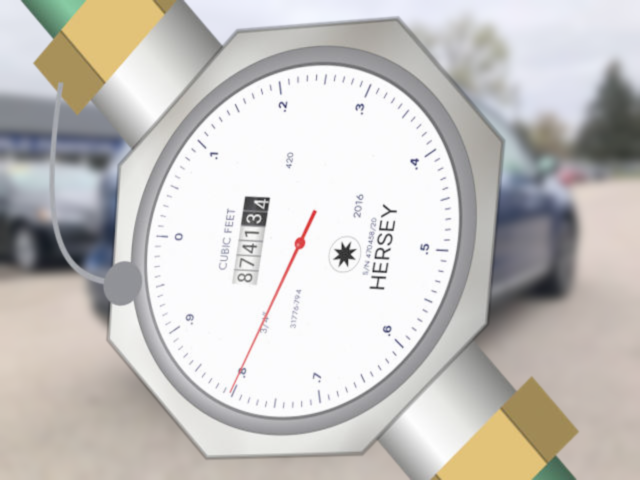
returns 874133.80 ft³
